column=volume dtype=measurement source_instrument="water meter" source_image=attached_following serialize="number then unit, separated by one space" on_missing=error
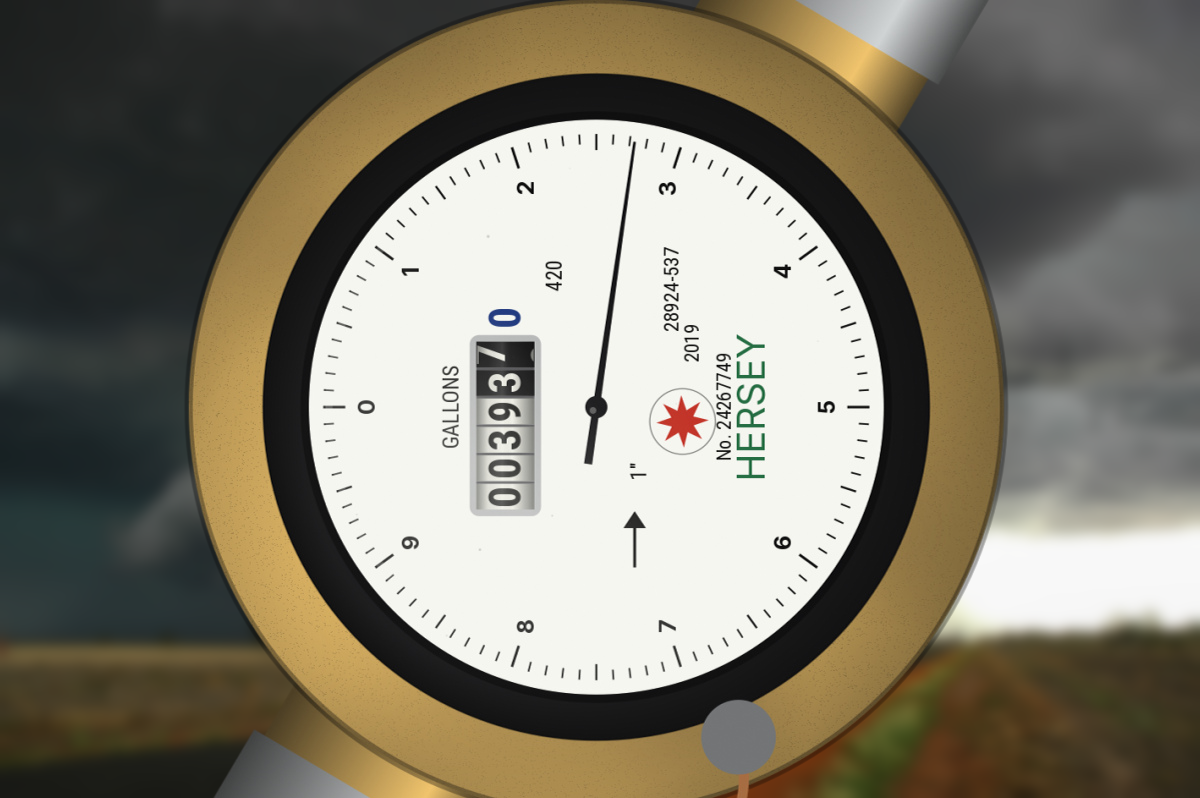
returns 39372.7 gal
